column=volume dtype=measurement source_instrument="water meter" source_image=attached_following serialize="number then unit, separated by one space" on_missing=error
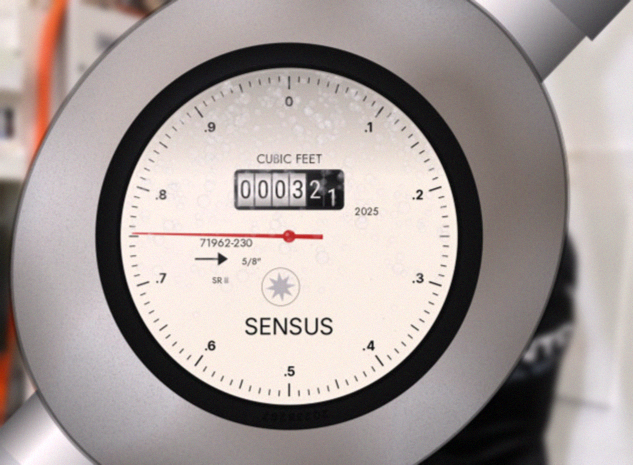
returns 320.75 ft³
